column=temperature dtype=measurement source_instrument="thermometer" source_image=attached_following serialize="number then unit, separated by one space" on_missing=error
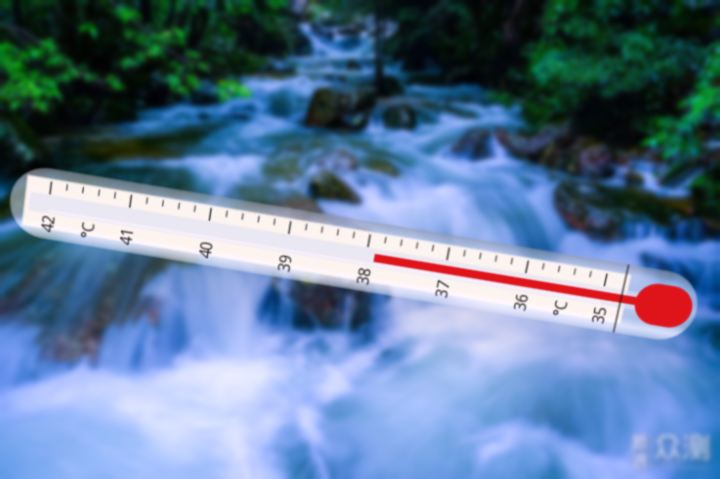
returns 37.9 °C
